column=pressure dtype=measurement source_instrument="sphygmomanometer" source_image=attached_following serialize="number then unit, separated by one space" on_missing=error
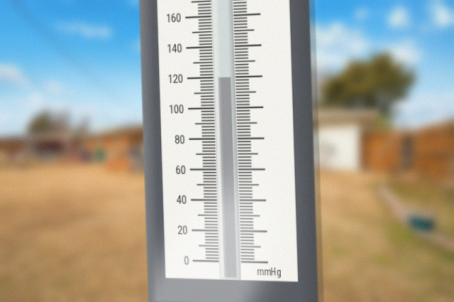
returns 120 mmHg
